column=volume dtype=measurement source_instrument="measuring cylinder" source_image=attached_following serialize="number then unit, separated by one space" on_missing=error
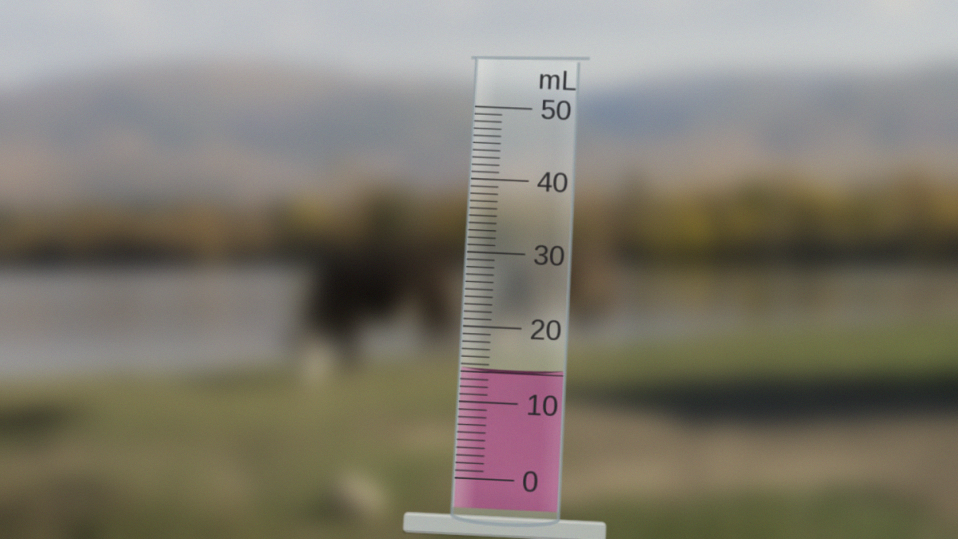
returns 14 mL
